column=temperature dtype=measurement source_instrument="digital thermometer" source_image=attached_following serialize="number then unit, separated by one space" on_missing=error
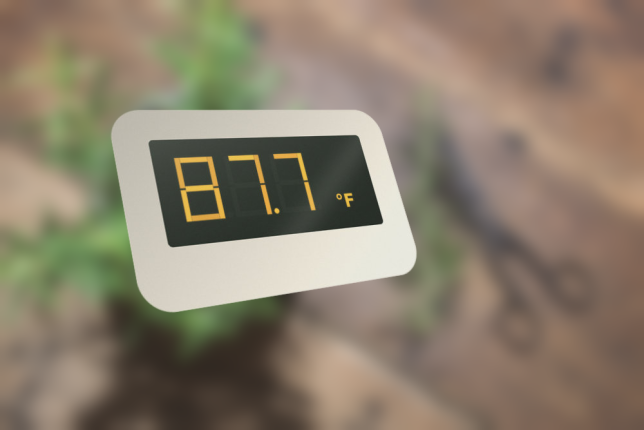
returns 87.7 °F
